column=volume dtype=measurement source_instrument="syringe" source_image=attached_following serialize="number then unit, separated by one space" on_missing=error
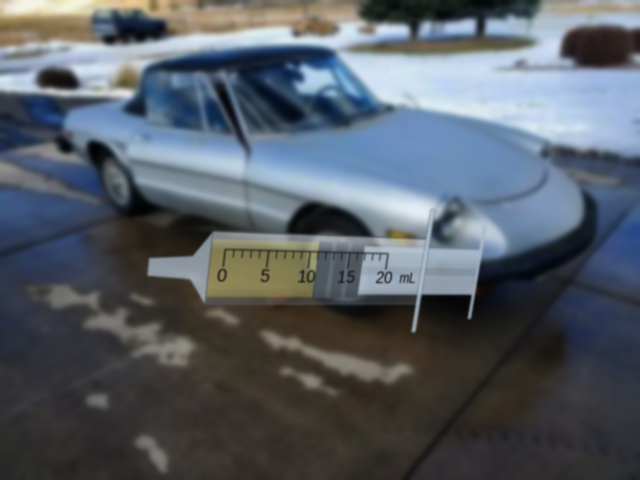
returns 11 mL
